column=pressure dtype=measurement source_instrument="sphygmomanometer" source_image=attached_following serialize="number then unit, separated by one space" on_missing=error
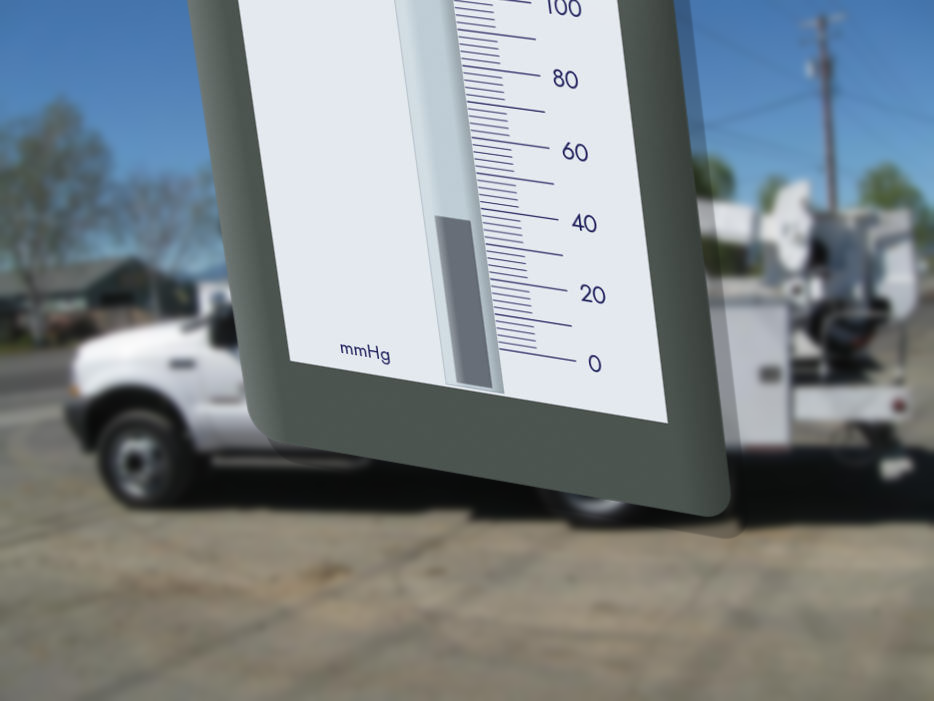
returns 36 mmHg
